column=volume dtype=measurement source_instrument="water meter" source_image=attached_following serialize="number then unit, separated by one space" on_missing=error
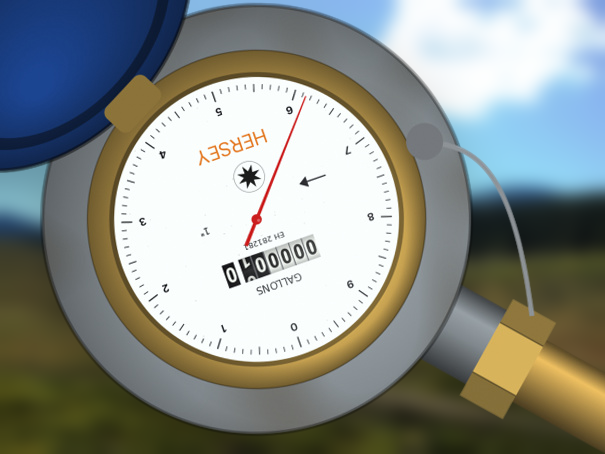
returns 6.1 gal
